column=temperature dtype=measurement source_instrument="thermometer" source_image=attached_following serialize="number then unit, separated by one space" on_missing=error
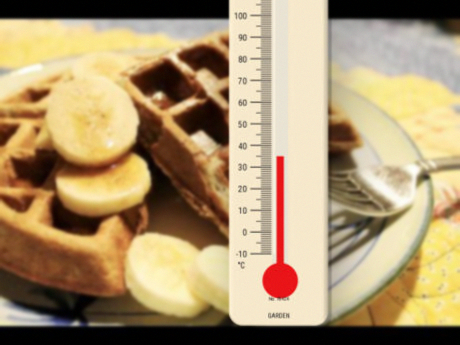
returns 35 °C
